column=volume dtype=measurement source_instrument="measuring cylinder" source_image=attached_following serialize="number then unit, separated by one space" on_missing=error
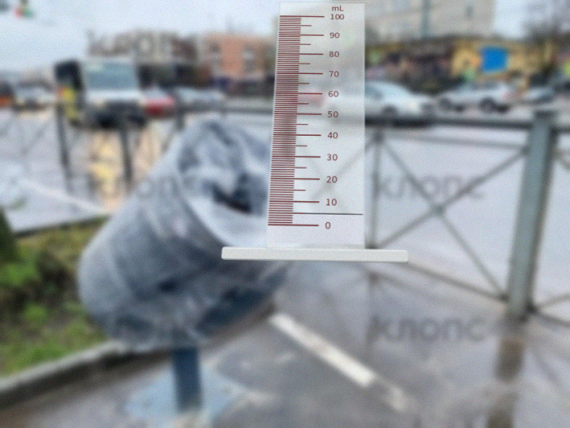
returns 5 mL
